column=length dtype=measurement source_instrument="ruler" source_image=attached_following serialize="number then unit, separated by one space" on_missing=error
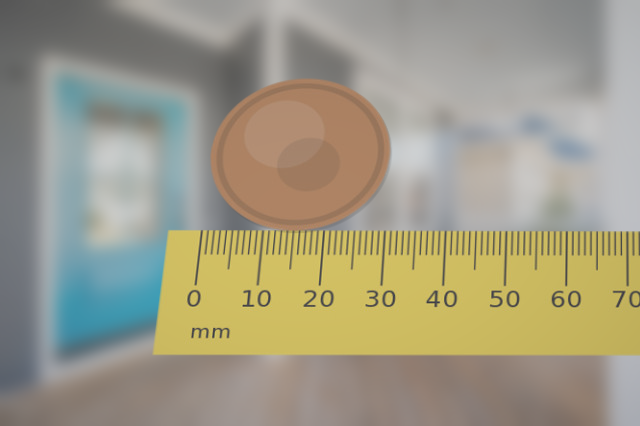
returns 30 mm
